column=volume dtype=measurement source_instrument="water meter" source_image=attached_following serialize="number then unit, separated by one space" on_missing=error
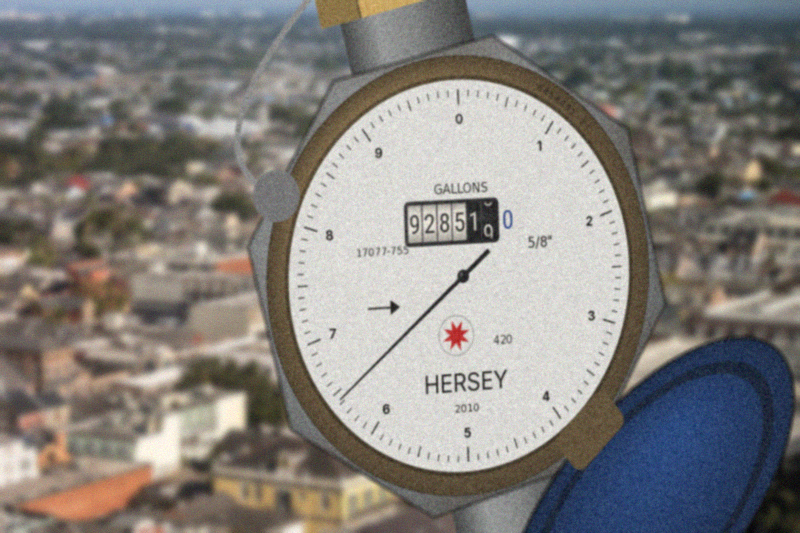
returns 9285186.4 gal
